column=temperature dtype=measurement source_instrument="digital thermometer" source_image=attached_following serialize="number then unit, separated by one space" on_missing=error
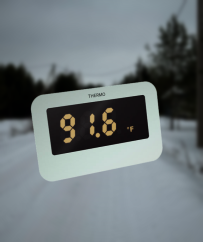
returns 91.6 °F
